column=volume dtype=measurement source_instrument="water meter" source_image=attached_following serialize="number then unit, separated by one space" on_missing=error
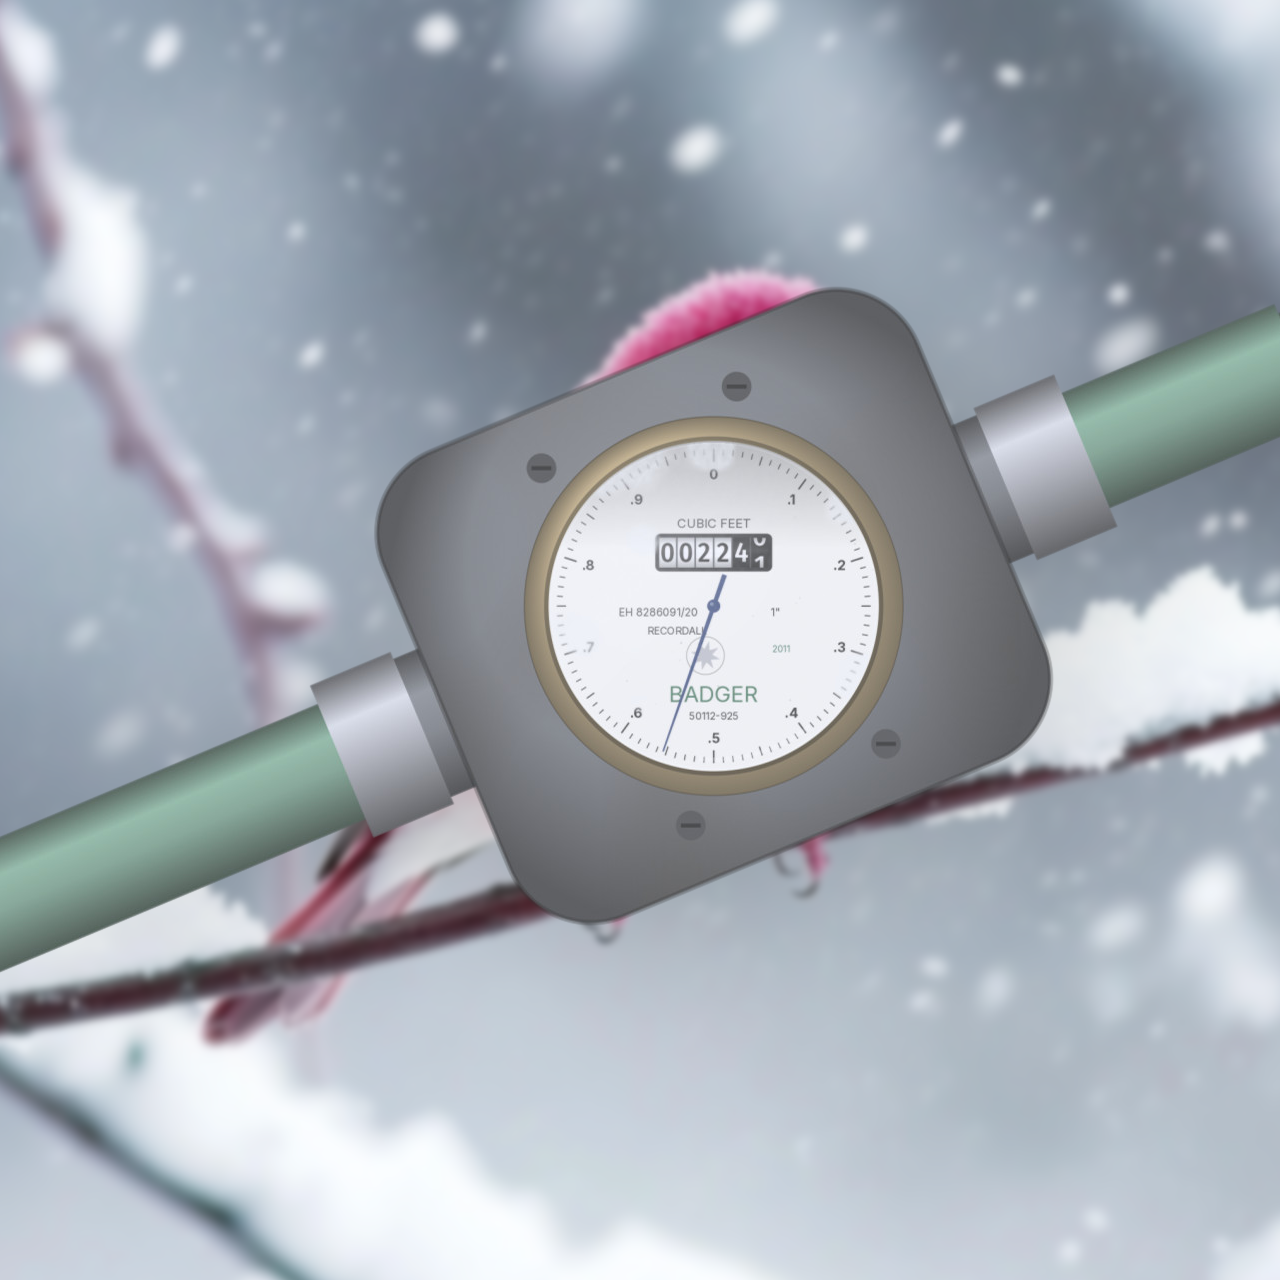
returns 2240.55 ft³
